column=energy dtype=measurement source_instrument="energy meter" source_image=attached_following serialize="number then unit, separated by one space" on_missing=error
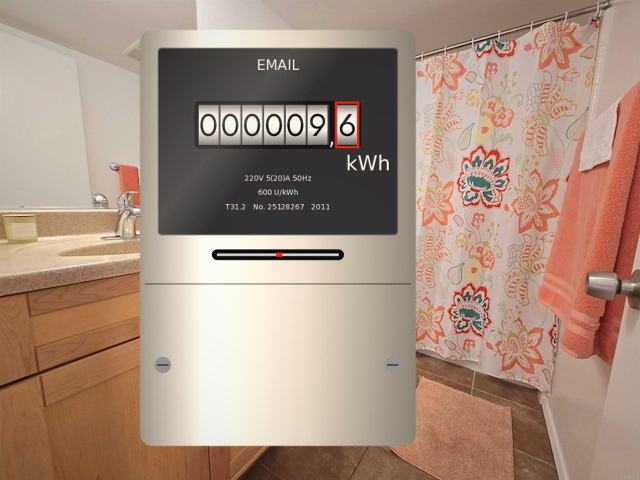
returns 9.6 kWh
